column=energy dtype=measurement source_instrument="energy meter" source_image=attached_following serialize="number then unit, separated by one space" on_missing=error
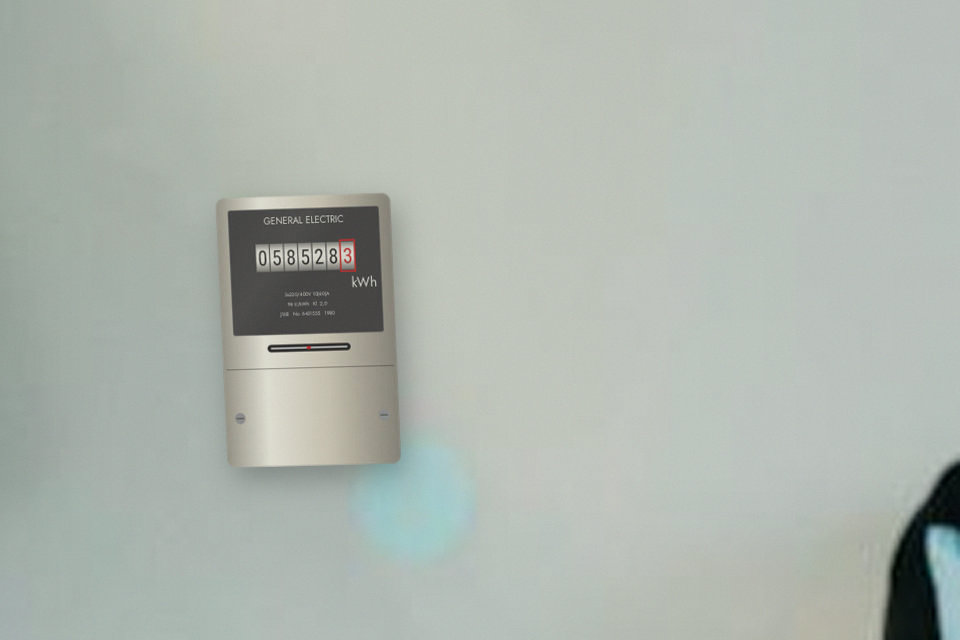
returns 58528.3 kWh
